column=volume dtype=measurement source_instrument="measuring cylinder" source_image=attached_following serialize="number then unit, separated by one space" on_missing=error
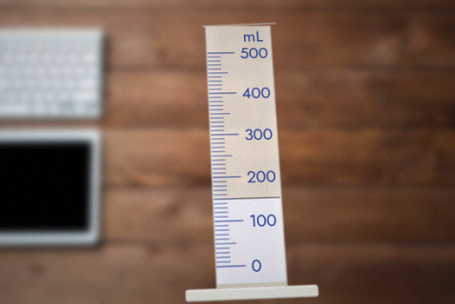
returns 150 mL
